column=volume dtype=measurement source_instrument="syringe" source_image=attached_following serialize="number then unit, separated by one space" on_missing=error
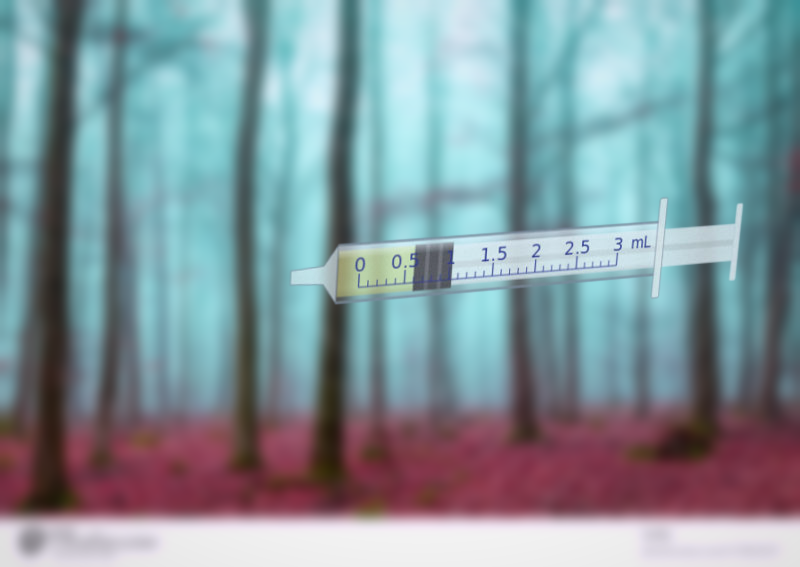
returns 0.6 mL
